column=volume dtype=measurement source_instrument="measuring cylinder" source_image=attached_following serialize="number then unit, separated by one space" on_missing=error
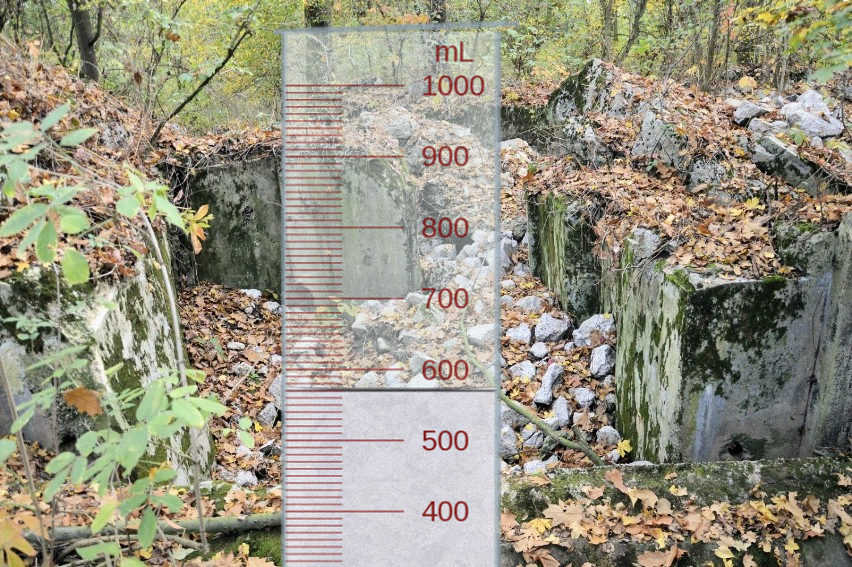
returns 570 mL
